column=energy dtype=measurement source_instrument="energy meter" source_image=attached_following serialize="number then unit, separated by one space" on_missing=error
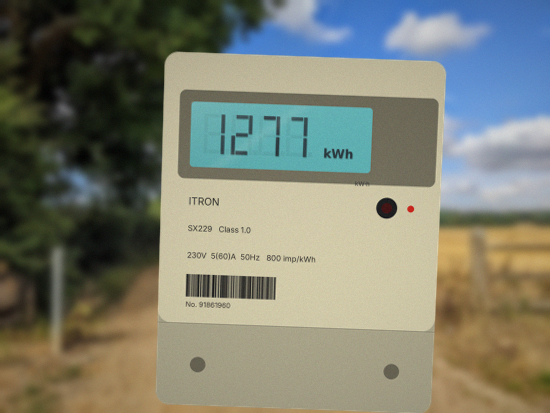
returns 1277 kWh
